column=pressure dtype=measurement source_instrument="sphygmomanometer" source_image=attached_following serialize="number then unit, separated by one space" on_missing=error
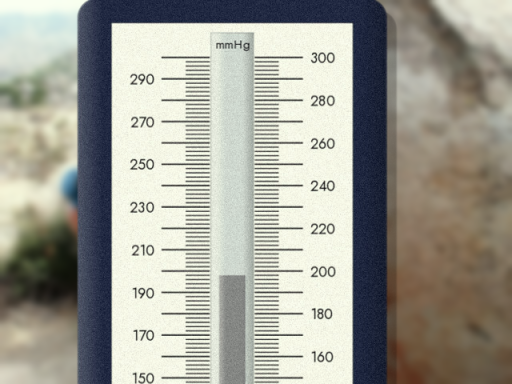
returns 198 mmHg
